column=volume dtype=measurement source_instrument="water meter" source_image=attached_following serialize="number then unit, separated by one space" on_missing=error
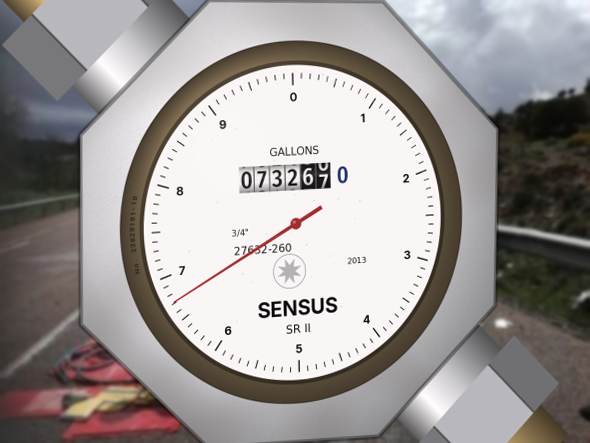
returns 732666.7 gal
